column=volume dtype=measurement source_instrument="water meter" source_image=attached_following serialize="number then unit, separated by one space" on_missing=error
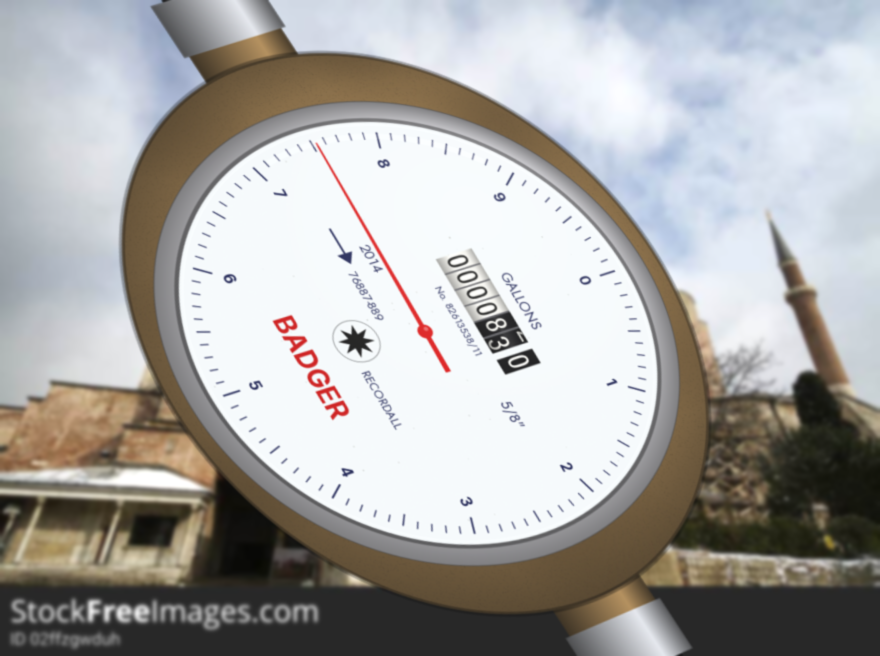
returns 827.5 gal
